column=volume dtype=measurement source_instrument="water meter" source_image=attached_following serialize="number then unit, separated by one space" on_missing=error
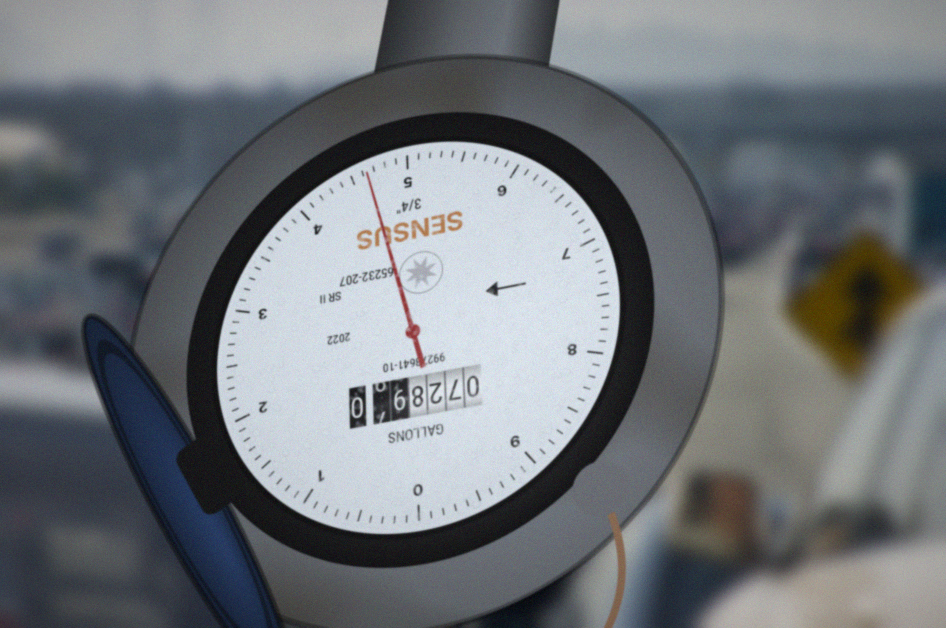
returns 728974.6 gal
